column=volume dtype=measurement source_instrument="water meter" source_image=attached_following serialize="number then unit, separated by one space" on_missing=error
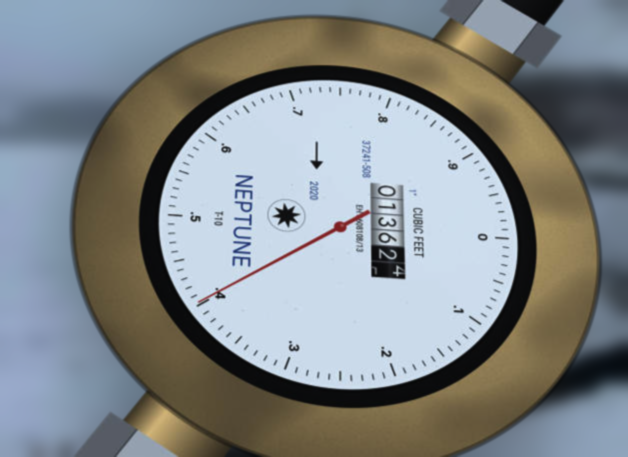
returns 13624.40 ft³
